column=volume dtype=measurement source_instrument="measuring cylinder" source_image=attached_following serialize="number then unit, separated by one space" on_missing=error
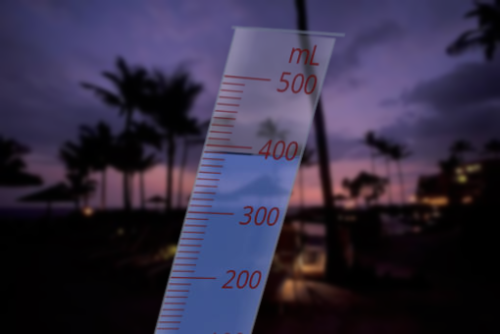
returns 390 mL
